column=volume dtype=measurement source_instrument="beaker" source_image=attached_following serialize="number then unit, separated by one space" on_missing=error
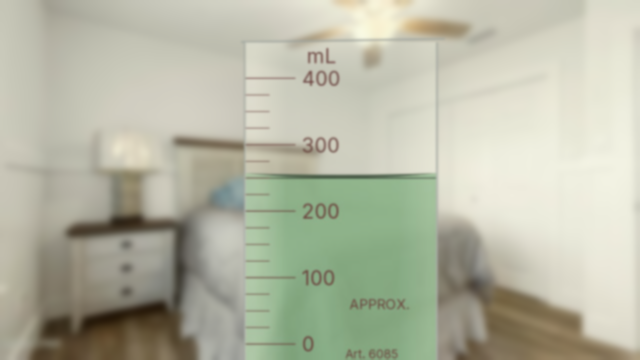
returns 250 mL
